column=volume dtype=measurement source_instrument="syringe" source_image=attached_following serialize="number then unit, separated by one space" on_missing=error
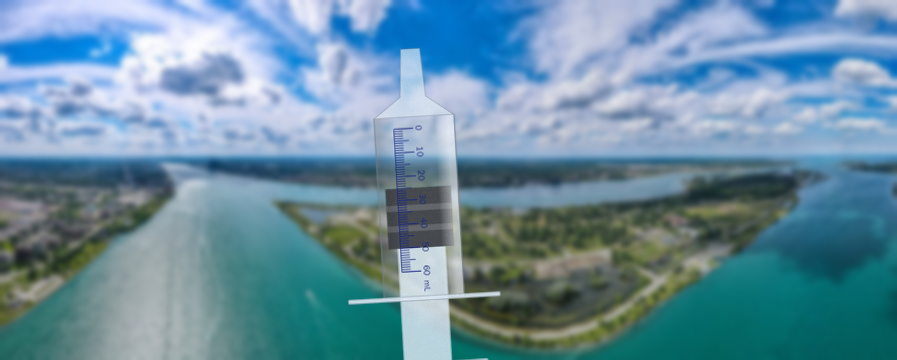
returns 25 mL
